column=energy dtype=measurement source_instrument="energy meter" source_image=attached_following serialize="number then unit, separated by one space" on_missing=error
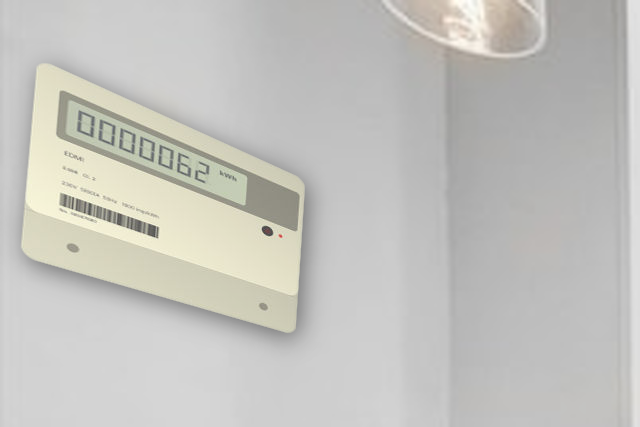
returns 62 kWh
